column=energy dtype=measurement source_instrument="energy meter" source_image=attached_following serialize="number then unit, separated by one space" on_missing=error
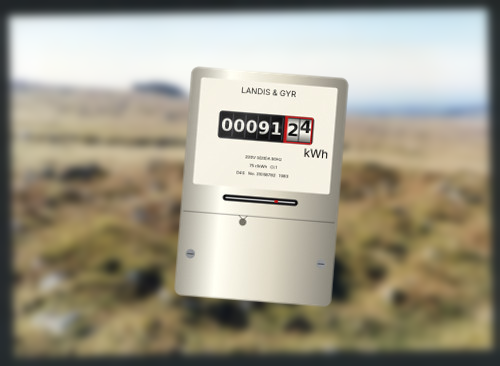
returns 91.24 kWh
